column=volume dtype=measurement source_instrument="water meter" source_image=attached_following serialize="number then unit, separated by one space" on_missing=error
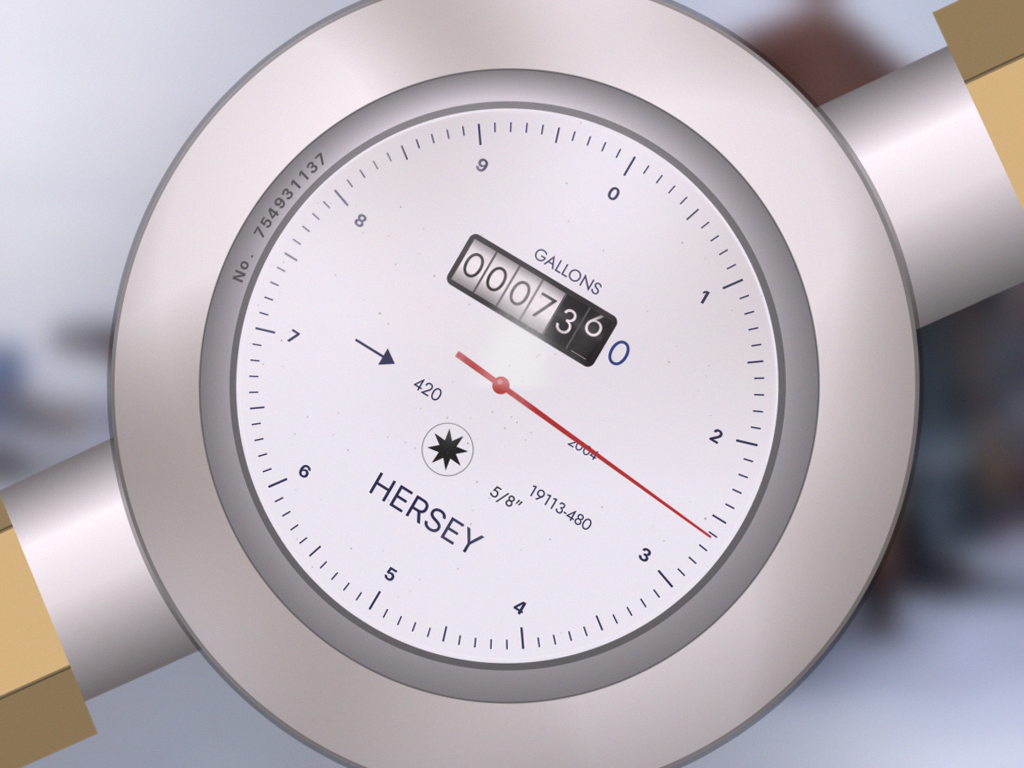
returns 7362.6 gal
